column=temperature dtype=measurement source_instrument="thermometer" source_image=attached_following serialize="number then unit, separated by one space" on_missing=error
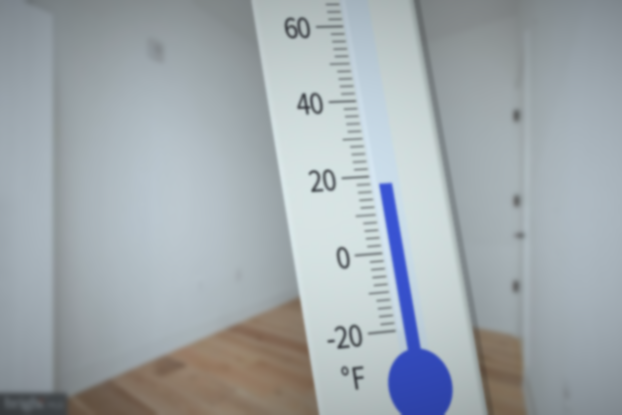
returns 18 °F
